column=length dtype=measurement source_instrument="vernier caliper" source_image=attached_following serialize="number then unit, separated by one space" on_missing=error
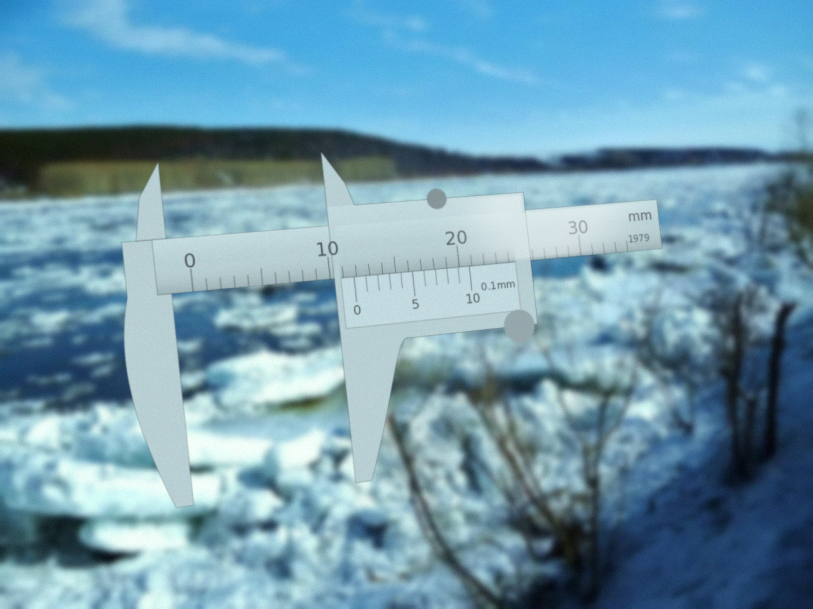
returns 11.8 mm
